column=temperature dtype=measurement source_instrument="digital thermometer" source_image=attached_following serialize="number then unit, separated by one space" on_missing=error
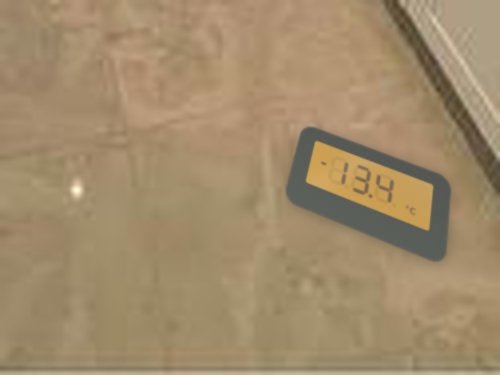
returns -13.4 °C
